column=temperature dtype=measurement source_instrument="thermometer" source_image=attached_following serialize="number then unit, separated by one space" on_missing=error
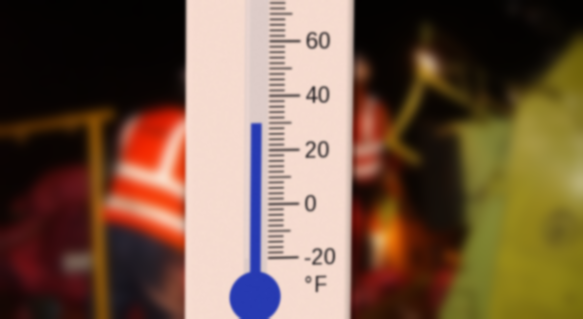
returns 30 °F
